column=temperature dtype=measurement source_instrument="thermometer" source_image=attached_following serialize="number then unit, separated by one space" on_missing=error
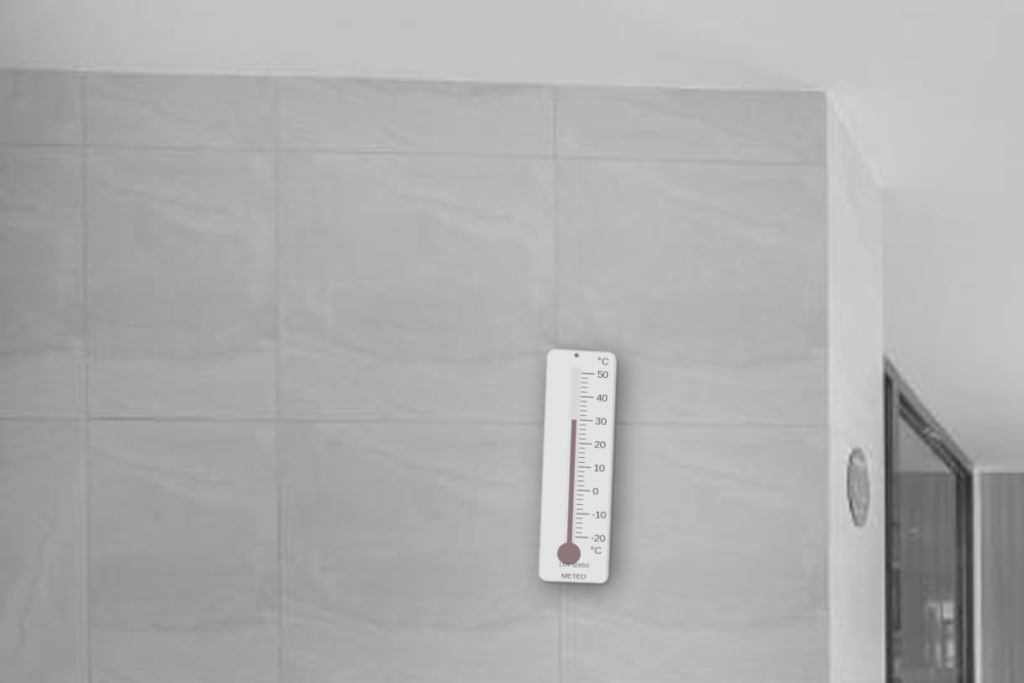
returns 30 °C
